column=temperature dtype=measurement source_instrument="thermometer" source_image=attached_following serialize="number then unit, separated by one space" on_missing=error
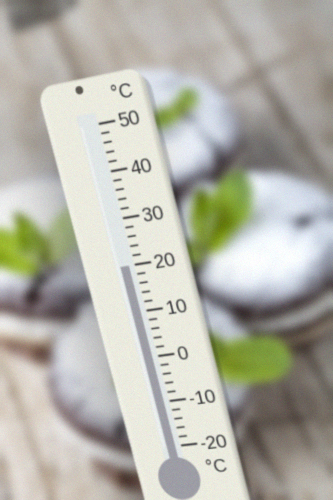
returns 20 °C
